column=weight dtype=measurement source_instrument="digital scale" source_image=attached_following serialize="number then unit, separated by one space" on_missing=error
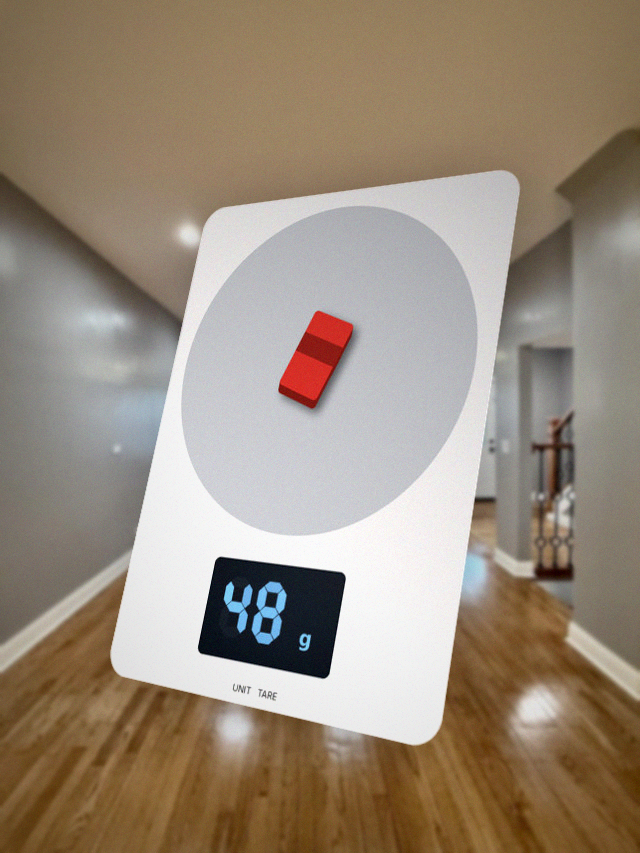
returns 48 g
